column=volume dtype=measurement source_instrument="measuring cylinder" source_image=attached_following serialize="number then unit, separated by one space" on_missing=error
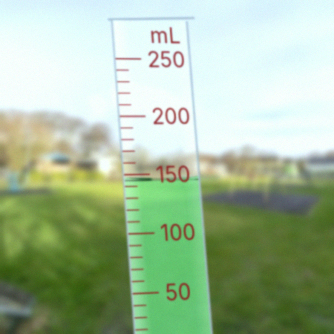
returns 145 mL
